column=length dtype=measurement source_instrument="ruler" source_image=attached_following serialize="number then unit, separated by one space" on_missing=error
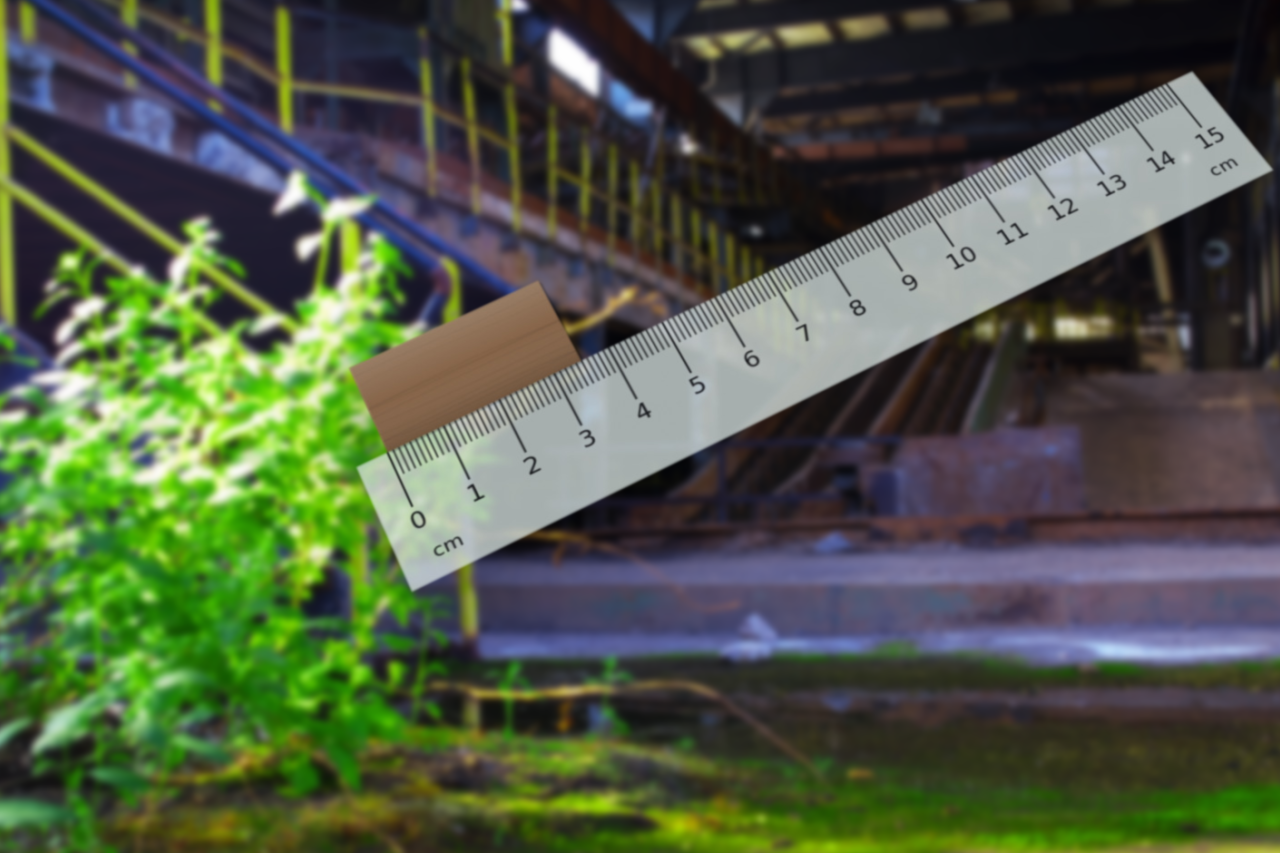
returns 3.5 cm
